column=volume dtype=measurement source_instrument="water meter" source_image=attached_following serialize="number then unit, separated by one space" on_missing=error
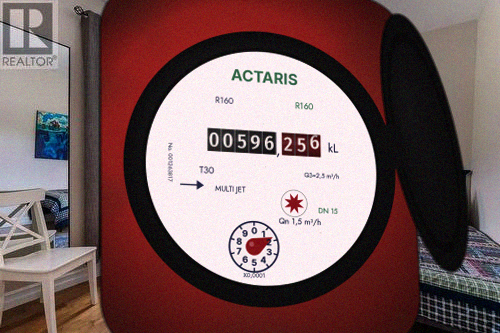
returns 596.2561 kL
